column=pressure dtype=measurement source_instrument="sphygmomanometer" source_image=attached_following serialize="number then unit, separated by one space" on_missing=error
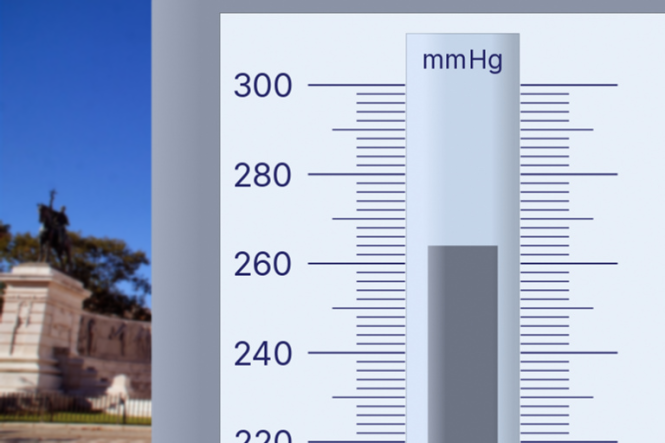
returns 264 mmHg
